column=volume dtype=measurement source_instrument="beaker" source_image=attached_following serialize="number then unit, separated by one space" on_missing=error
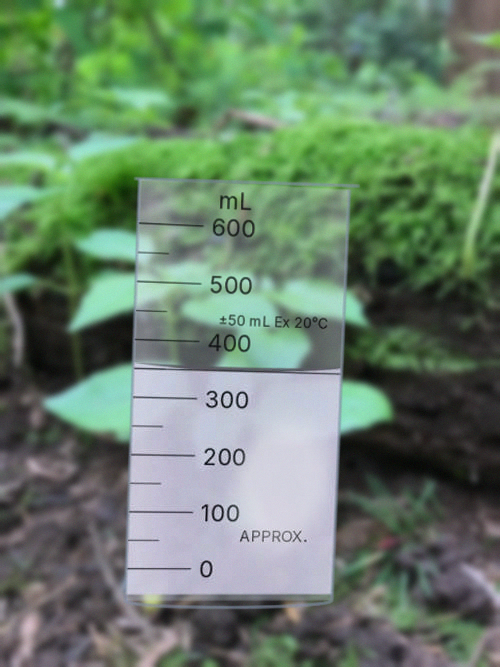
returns 350 mL
